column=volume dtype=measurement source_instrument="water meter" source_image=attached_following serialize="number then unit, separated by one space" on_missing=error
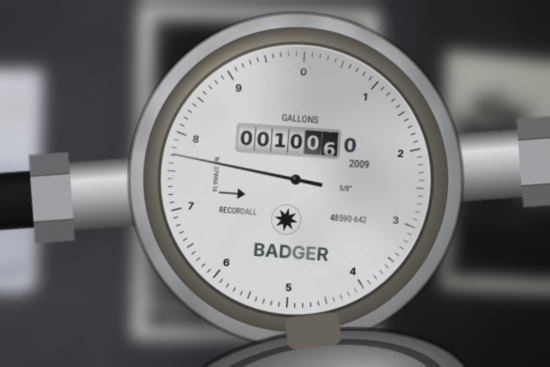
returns 10057.7 gal
